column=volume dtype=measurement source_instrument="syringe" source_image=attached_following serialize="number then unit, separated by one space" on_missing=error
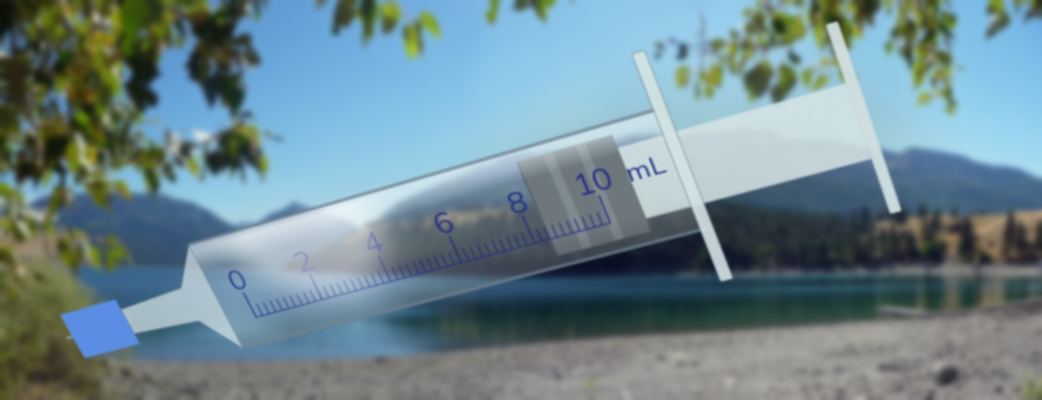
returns 8.4 mL
